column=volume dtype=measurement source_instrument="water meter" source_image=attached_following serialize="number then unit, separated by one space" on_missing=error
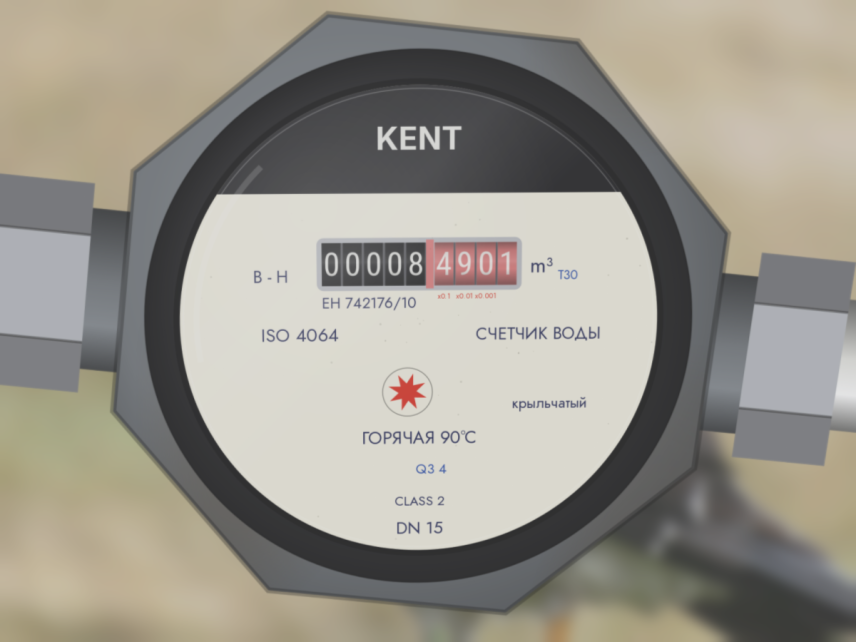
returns 8.4901 m³
